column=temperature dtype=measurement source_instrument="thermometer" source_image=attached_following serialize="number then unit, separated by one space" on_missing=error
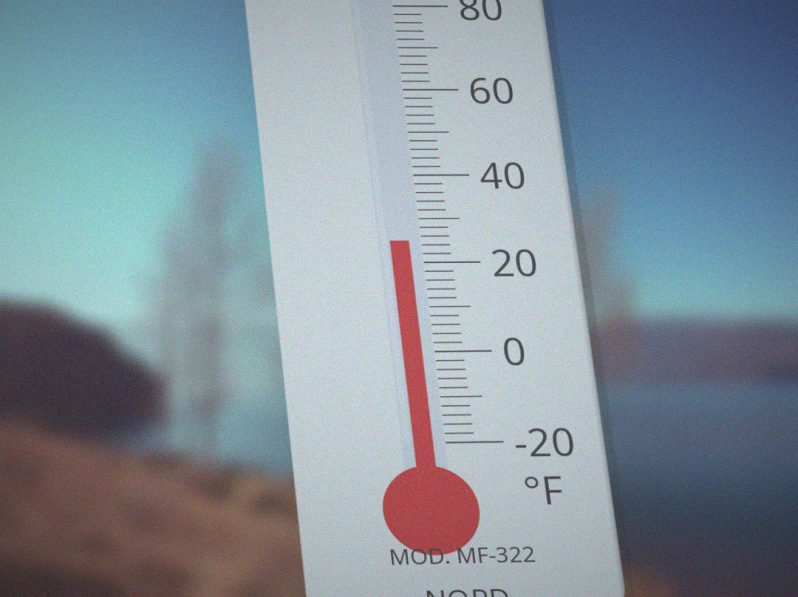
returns 25 °F
